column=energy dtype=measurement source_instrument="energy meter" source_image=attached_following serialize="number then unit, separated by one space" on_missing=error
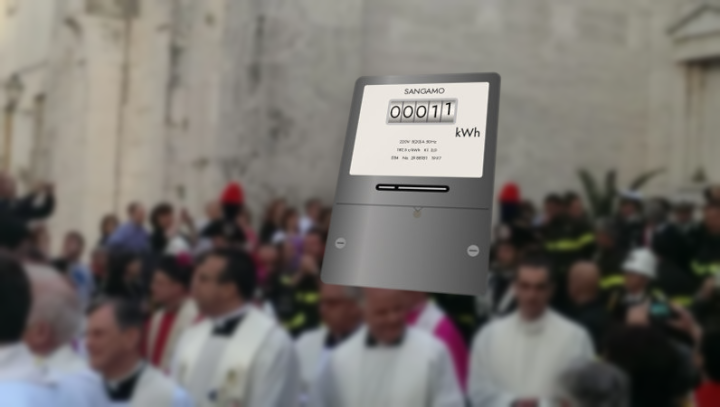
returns 11 kWh
